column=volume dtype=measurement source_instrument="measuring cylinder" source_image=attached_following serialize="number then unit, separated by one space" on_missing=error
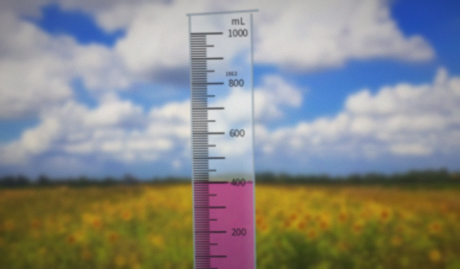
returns 400 mL
